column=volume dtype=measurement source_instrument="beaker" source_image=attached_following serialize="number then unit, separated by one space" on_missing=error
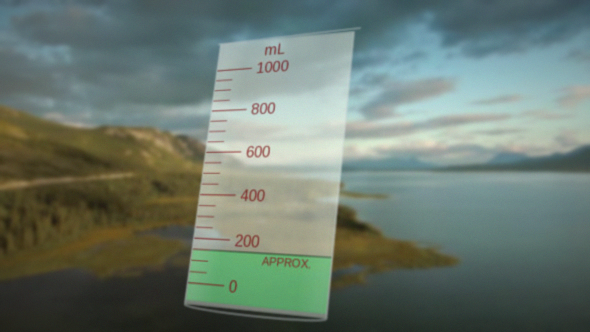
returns 150 mL
